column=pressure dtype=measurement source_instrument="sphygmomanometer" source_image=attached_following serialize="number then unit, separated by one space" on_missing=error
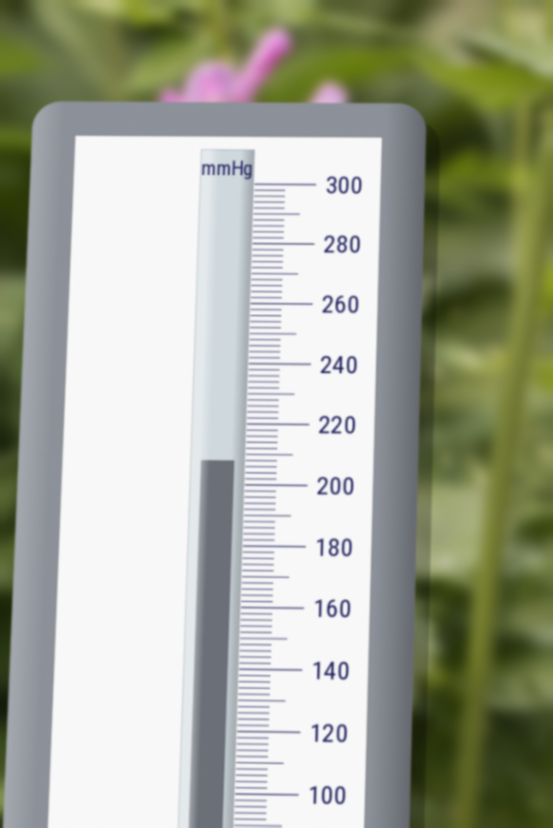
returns 208 mmHg
